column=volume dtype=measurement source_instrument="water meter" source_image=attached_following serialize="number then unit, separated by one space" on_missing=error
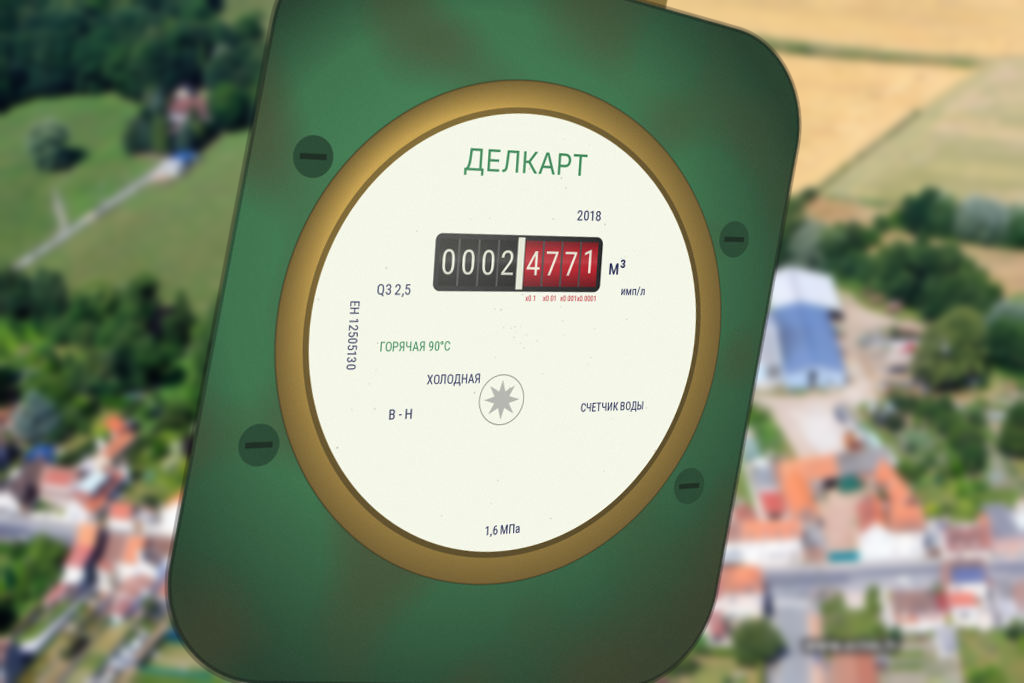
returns 2.4771 m³
